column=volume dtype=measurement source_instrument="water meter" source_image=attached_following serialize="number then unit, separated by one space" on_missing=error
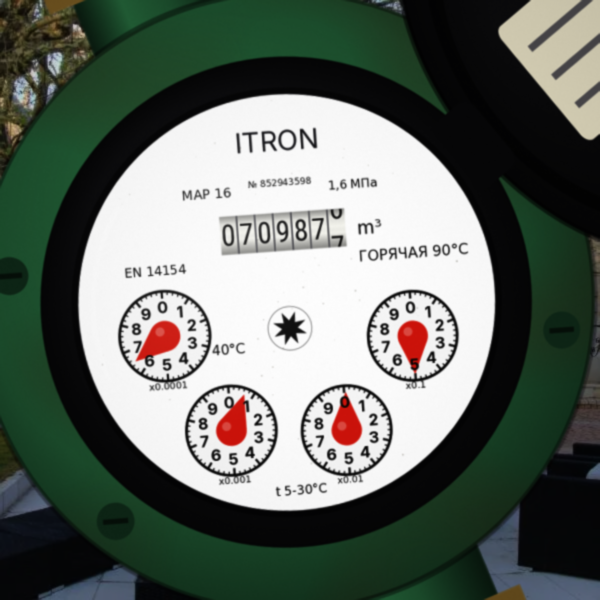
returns 709876.5006 m³
